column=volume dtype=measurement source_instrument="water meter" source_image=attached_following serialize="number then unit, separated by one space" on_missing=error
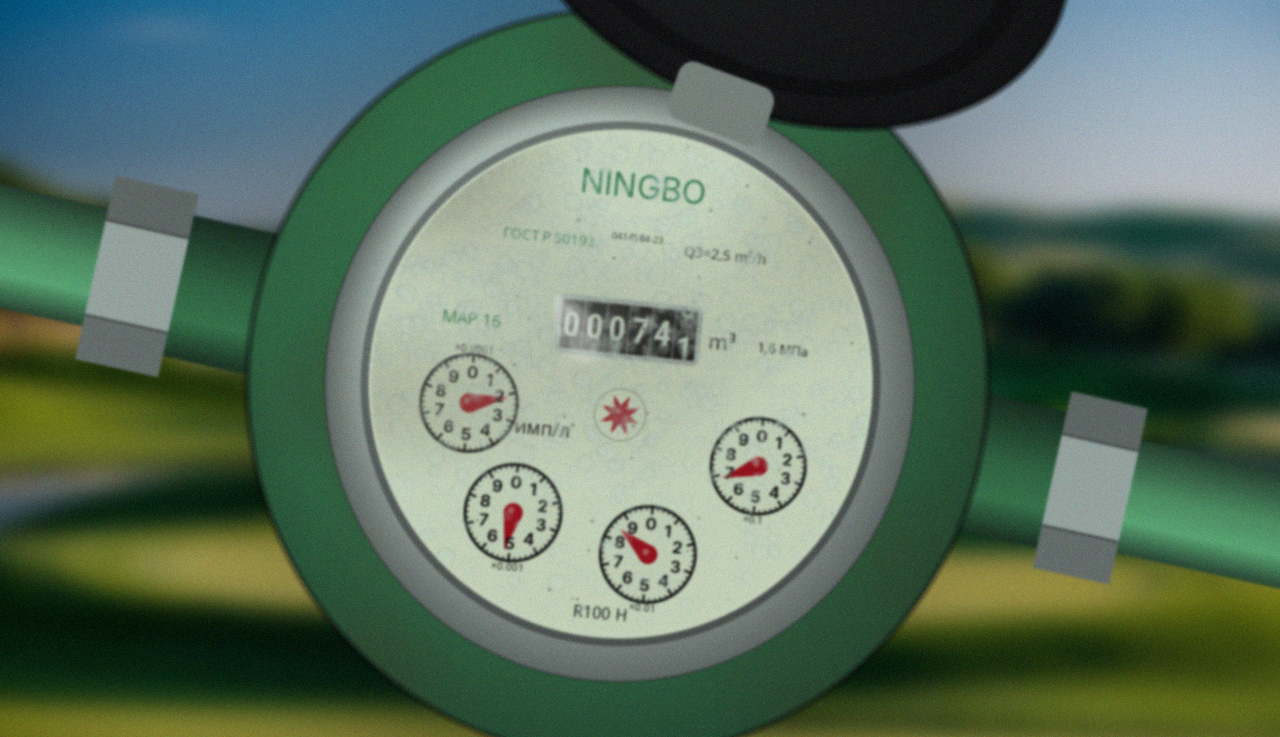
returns 740.6852 m³
